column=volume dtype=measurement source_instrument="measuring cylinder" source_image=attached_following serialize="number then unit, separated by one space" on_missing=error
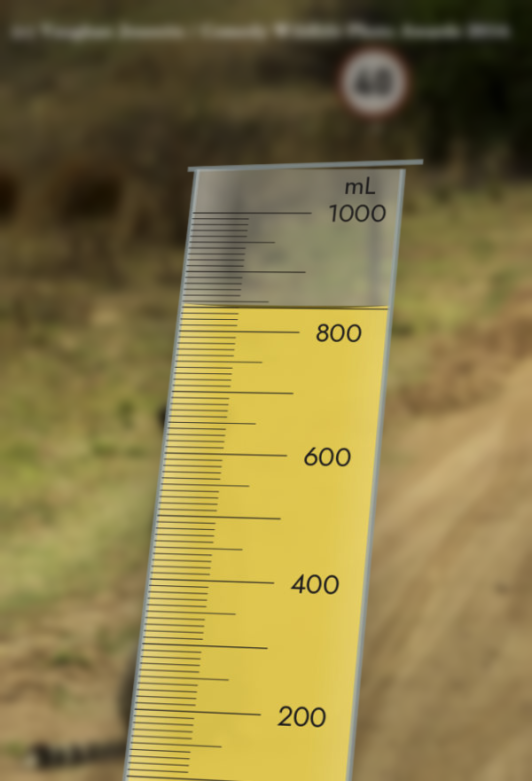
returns 840 mL
